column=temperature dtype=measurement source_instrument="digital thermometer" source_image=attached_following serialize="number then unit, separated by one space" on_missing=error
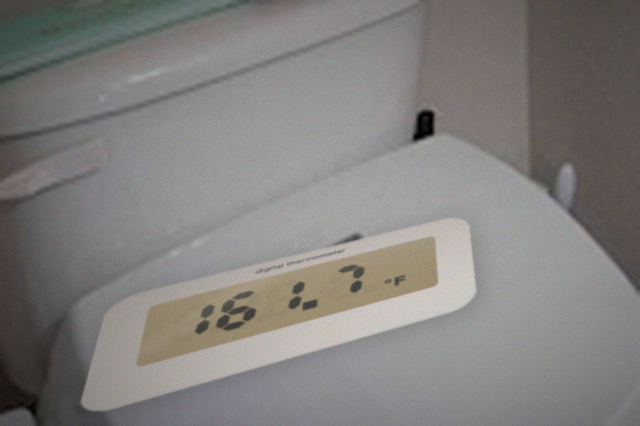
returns 161.7 °F
